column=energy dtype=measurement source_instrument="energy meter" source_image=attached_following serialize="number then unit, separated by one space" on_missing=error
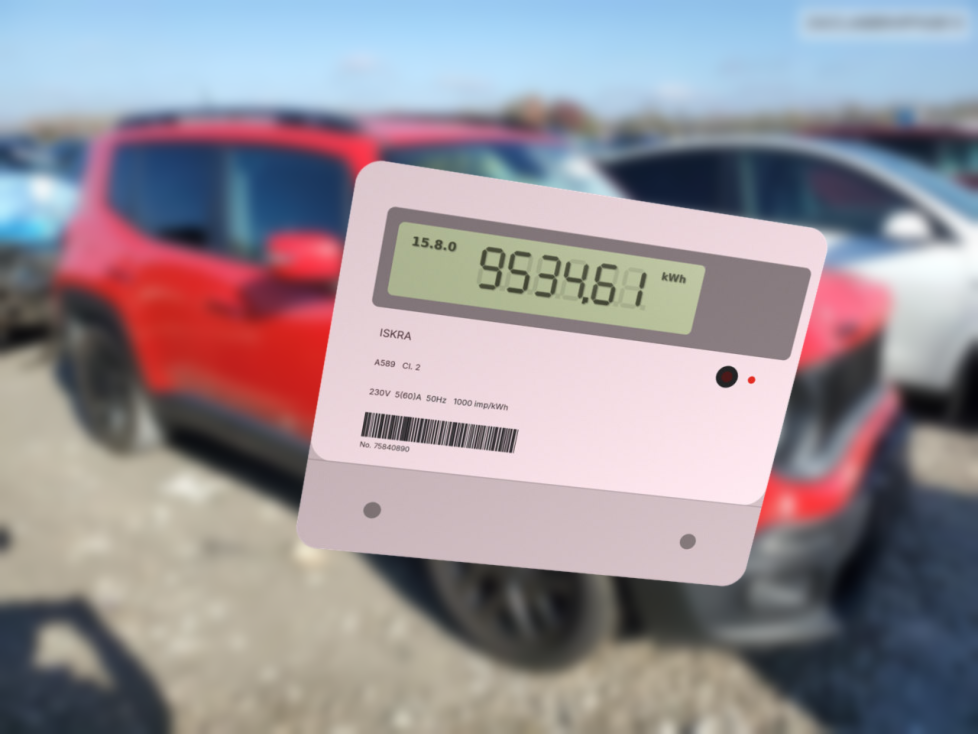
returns 9534.61 kWh
